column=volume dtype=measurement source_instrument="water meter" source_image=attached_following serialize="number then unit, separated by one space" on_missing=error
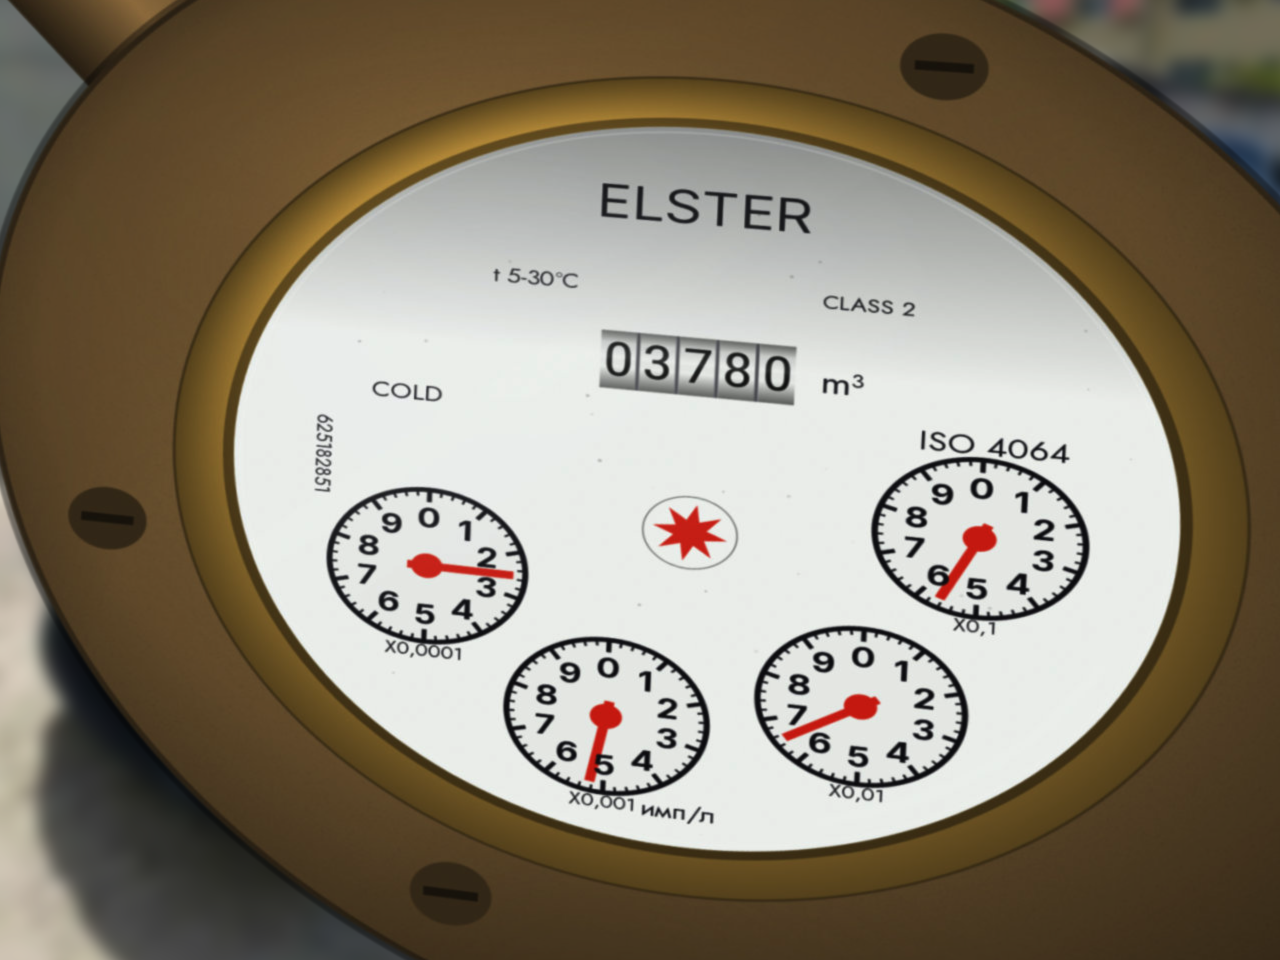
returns 3780.5652 m³
